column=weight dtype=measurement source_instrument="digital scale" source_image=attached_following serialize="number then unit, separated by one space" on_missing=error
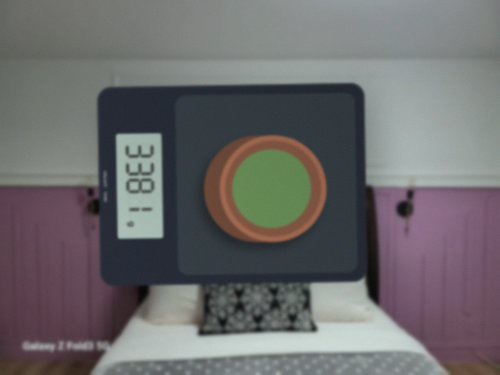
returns 3381 g
